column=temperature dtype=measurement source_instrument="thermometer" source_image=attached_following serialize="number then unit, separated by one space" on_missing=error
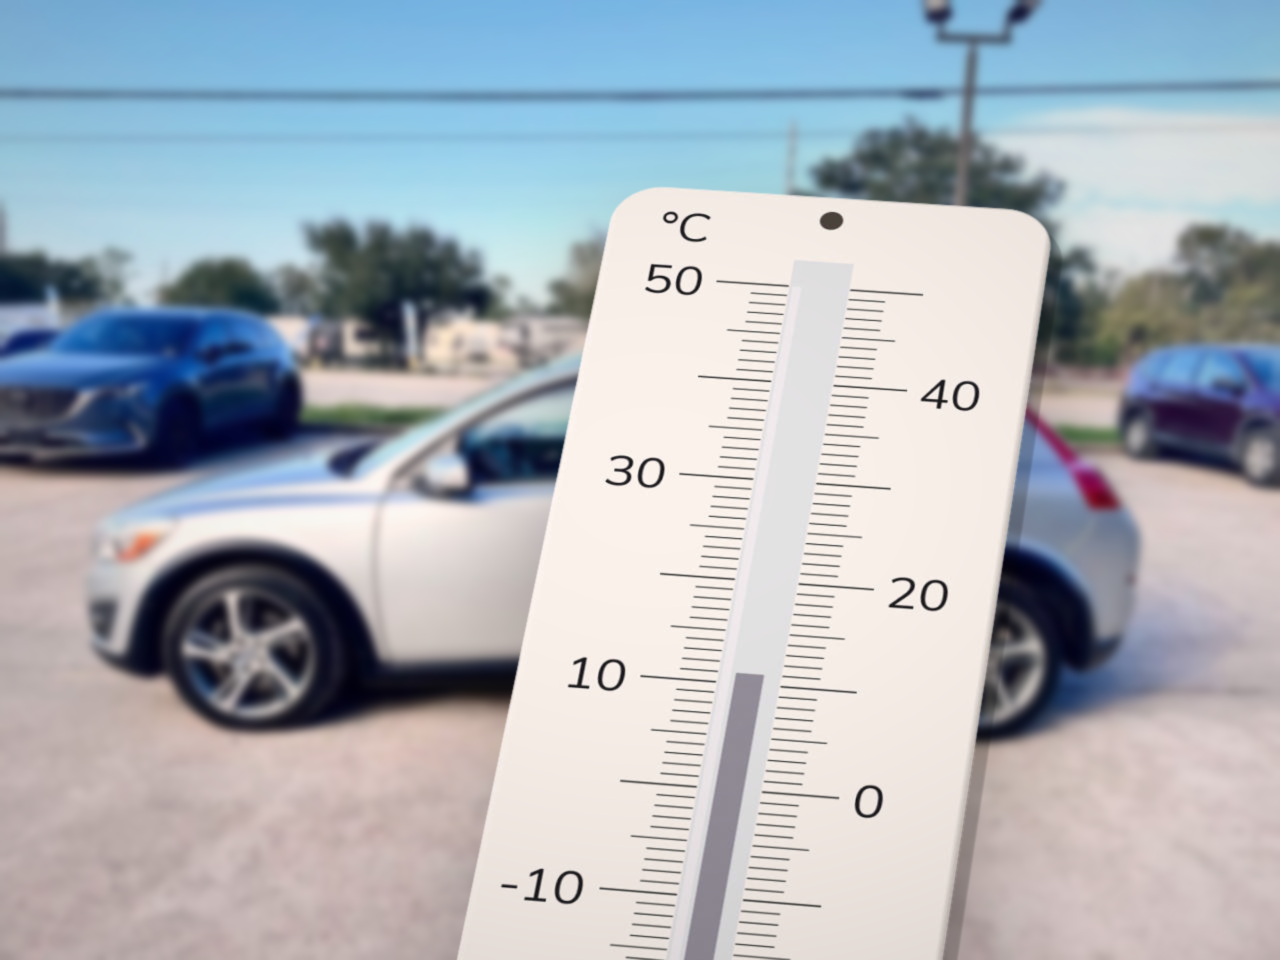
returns 11 °C
